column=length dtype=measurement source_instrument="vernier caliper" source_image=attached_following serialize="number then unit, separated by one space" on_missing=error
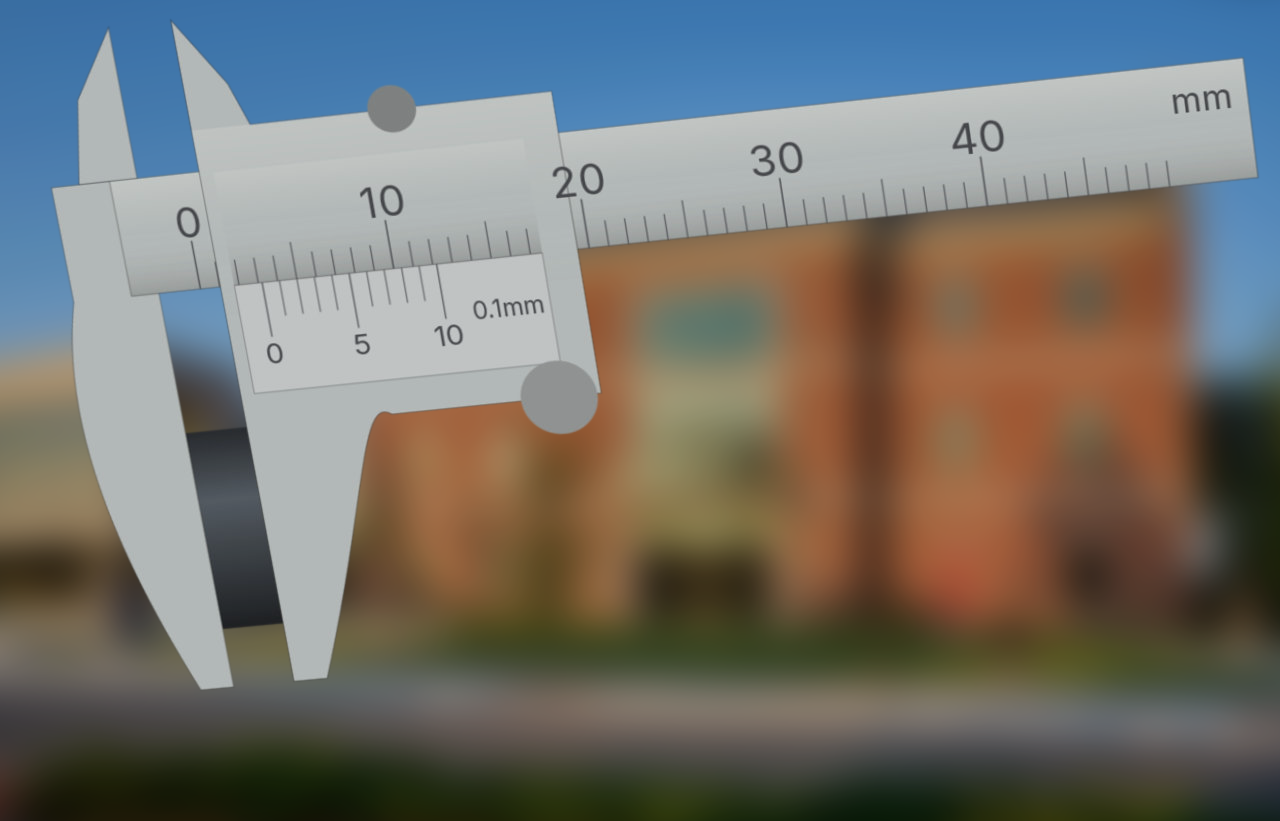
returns 3.2 mm
